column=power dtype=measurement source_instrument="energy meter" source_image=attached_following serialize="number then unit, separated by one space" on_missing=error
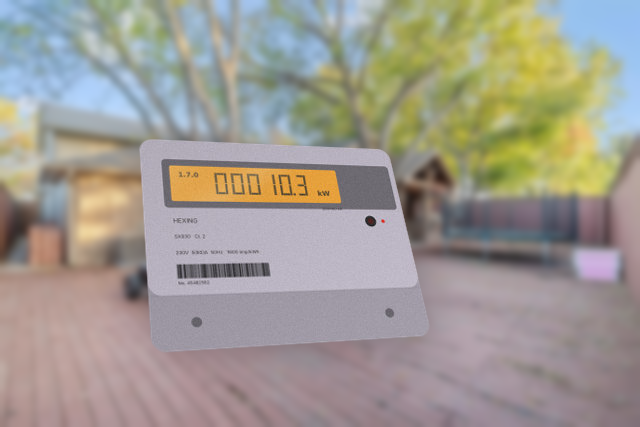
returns 10.3 kW
